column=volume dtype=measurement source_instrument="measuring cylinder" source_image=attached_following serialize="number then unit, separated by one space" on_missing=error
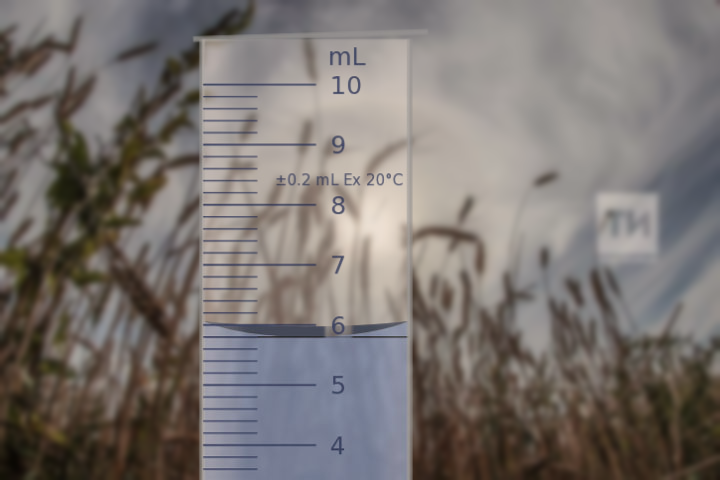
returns 5.8 mL
